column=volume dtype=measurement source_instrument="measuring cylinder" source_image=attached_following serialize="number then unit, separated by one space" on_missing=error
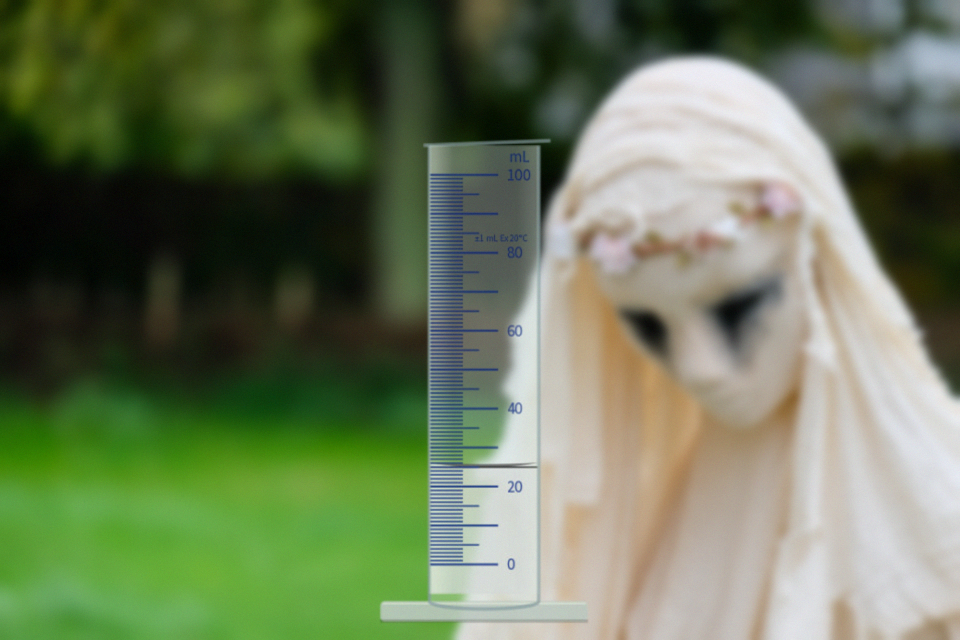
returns 25 mL
